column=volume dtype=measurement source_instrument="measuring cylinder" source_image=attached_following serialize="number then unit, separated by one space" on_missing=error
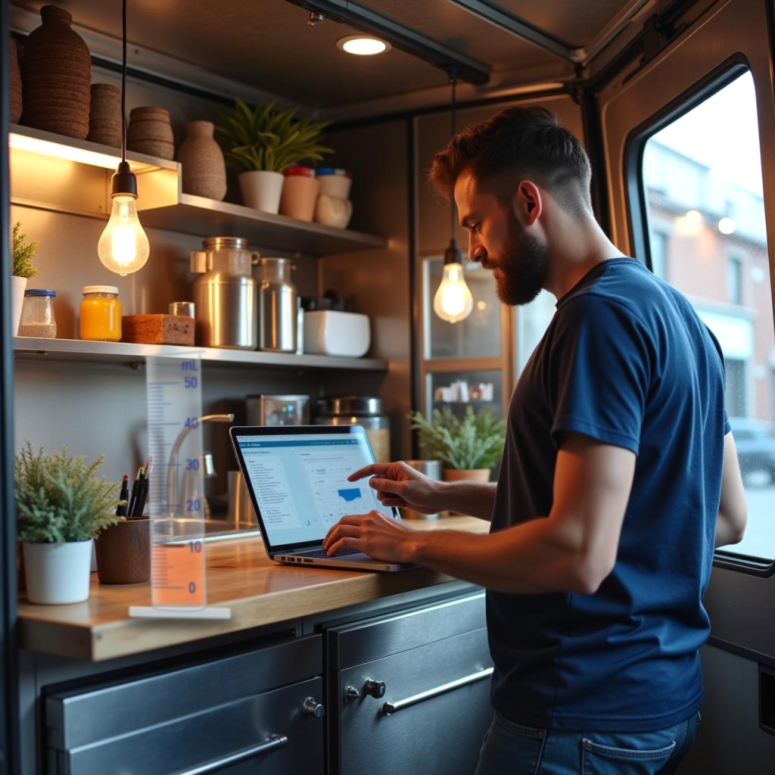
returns 10 mL
